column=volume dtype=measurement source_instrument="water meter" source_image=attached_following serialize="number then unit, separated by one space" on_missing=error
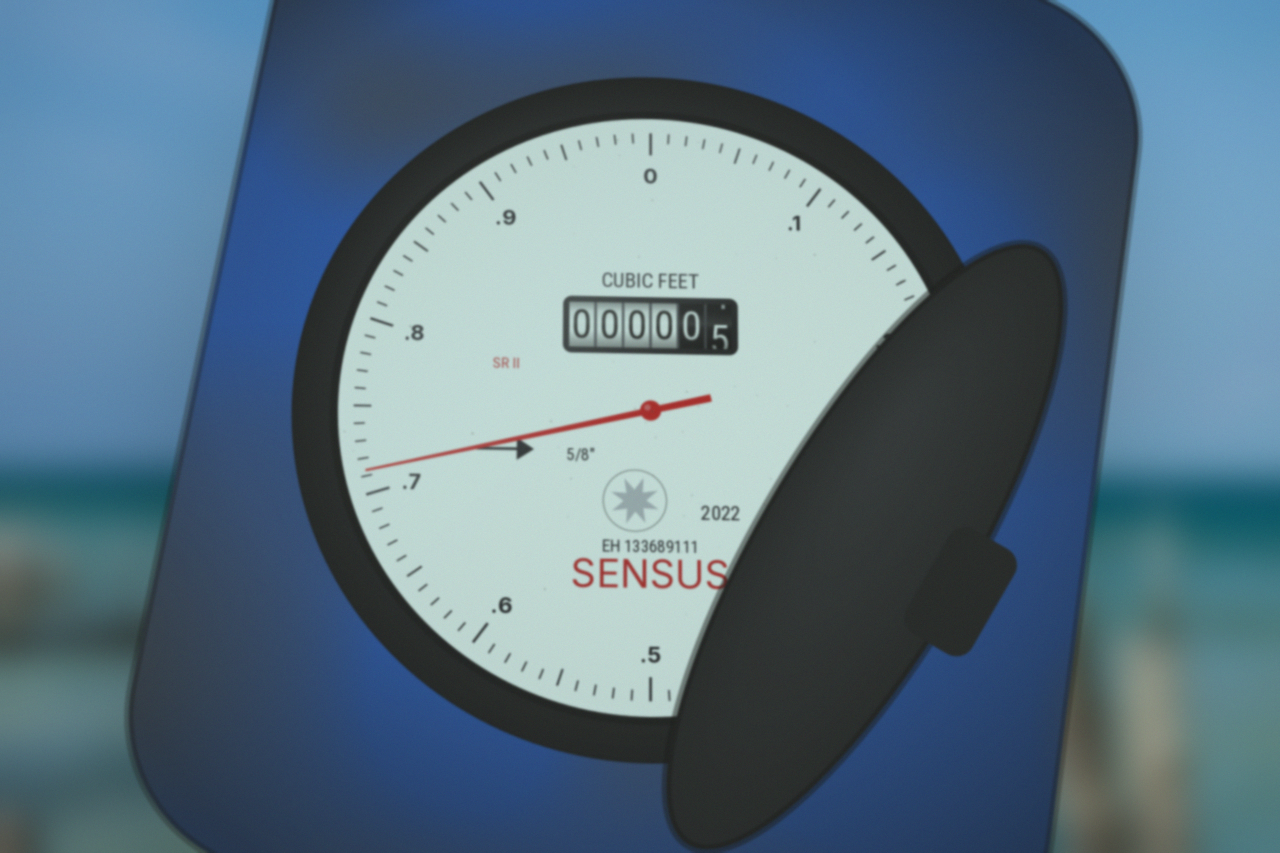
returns 4.71 ft³
